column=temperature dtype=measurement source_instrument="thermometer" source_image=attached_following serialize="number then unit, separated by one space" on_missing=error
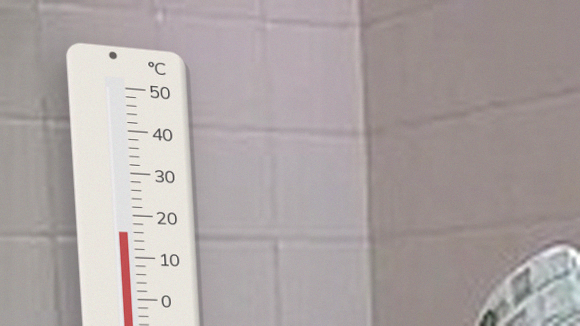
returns 16 °C
